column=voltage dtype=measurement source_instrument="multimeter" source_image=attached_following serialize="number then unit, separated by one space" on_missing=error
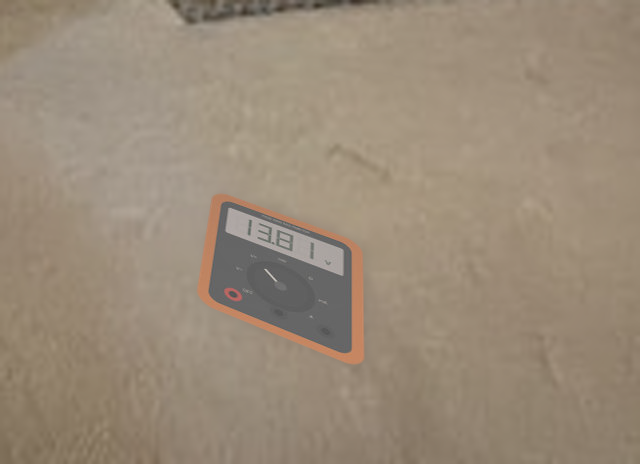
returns 13.81 V
